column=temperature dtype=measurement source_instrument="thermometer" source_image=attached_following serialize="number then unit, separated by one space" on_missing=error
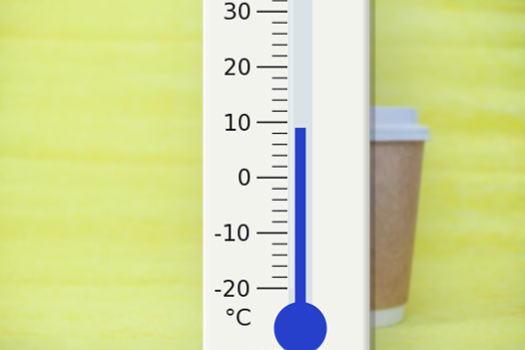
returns 9 °C
